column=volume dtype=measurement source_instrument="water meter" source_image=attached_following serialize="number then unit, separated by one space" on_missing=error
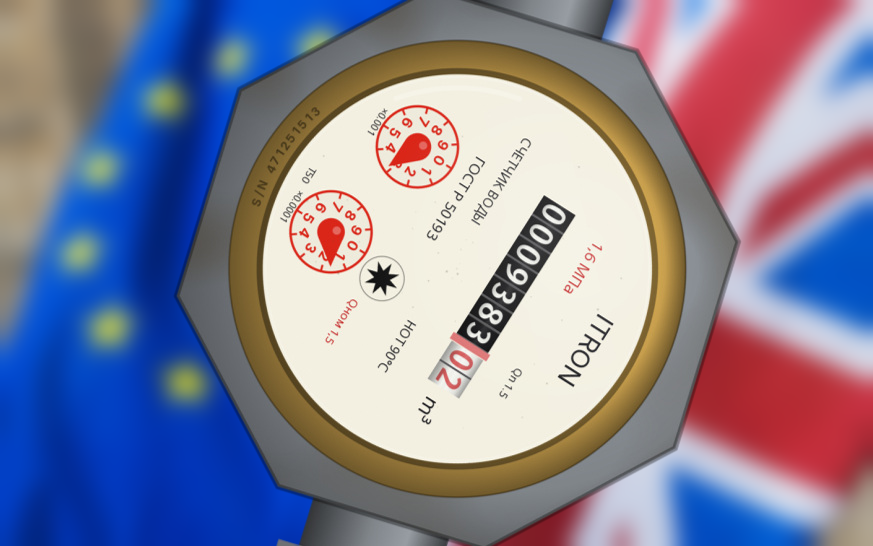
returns 9383.0231 m³
